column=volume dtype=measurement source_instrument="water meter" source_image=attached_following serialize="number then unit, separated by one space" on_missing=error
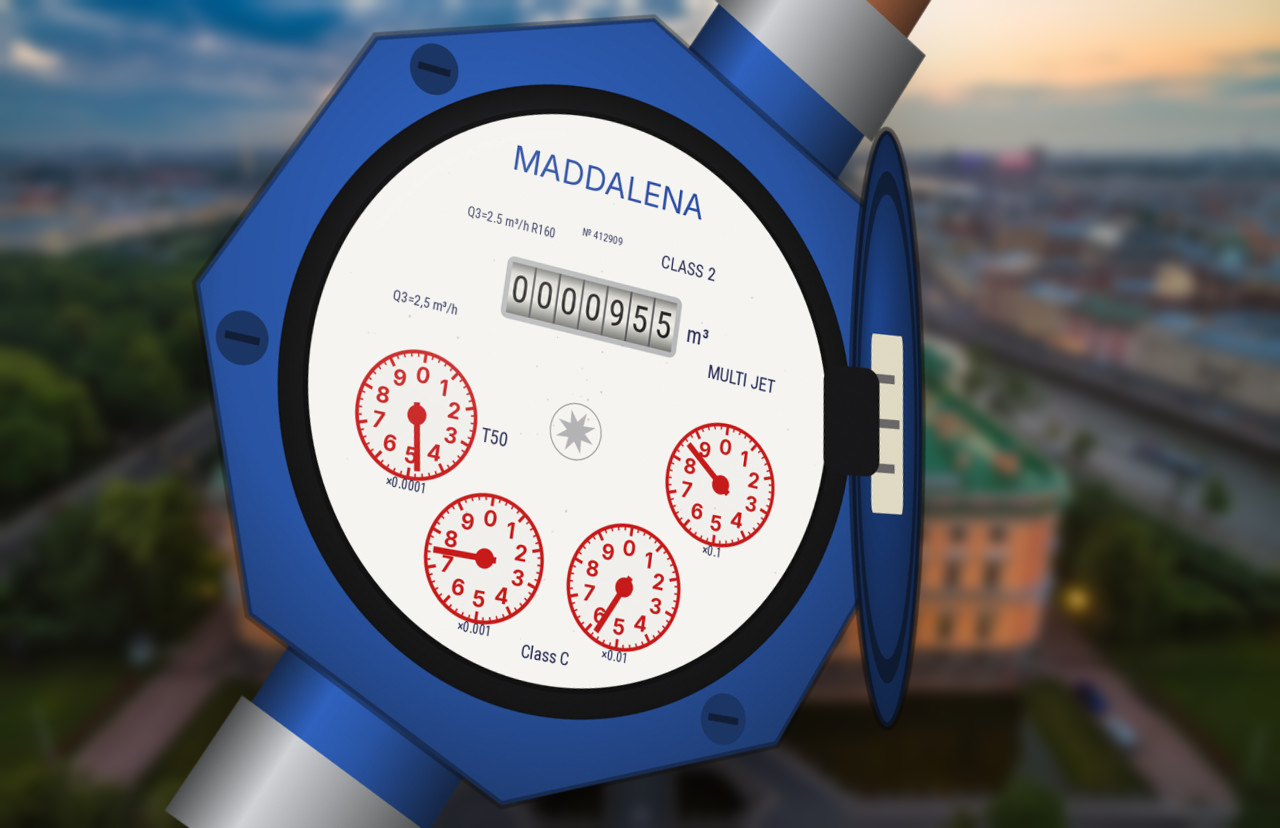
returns 955.8574 m³
